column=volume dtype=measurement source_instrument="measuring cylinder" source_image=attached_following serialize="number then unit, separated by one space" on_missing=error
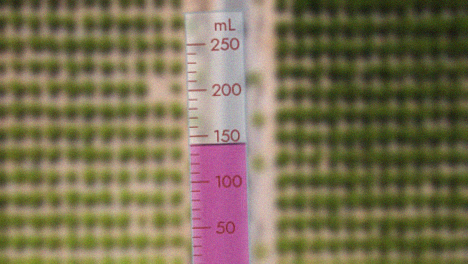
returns 140 mL
